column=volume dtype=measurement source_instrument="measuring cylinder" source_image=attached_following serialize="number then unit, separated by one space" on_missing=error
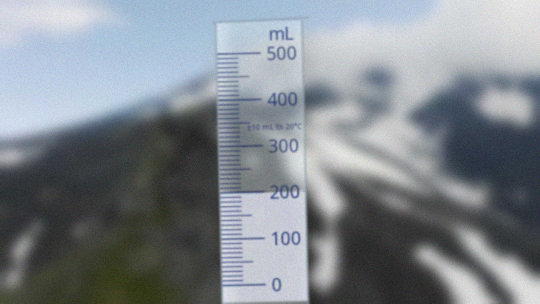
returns 200 mL
